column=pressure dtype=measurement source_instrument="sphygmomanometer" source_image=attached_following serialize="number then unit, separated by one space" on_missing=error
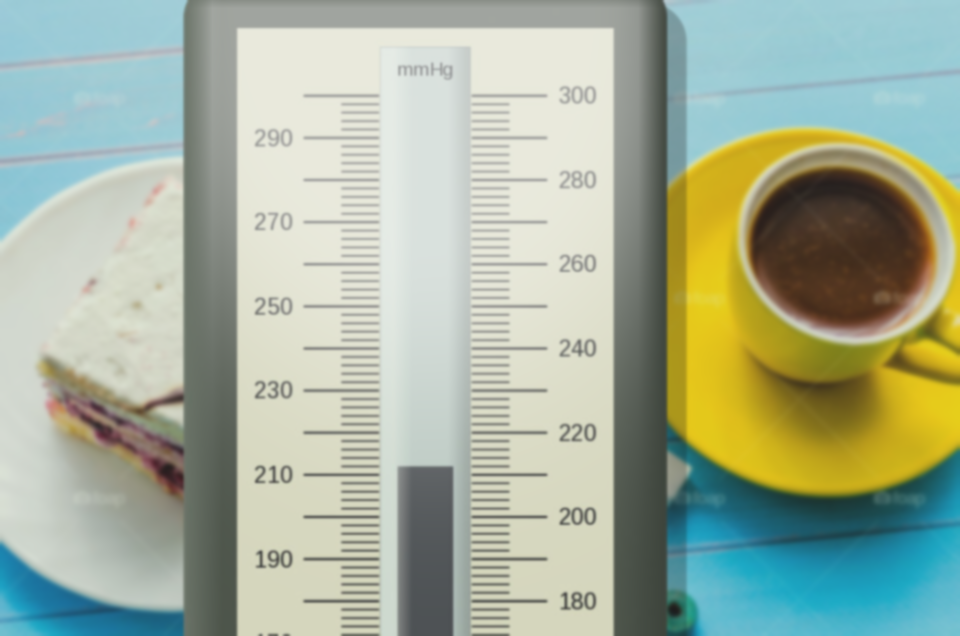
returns 212 mmHg
